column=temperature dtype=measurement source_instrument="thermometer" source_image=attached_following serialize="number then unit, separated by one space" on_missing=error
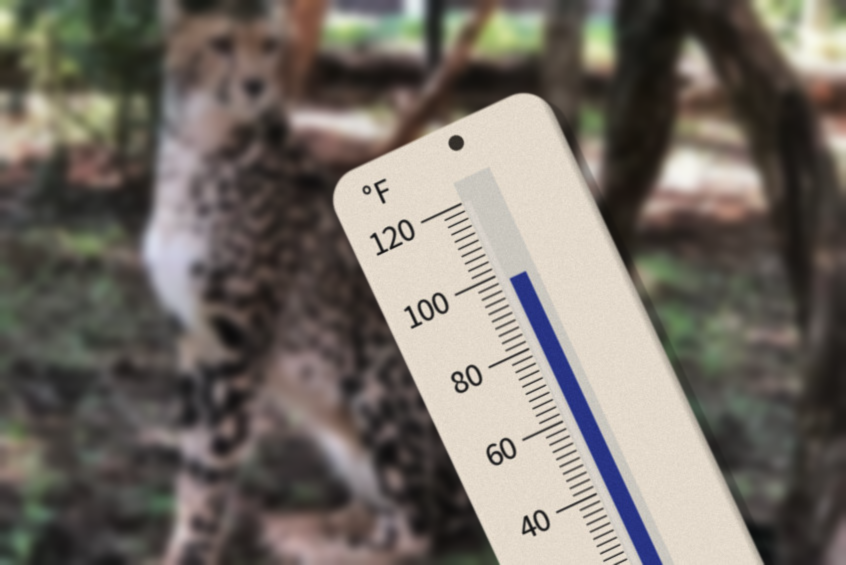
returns 98 °F
